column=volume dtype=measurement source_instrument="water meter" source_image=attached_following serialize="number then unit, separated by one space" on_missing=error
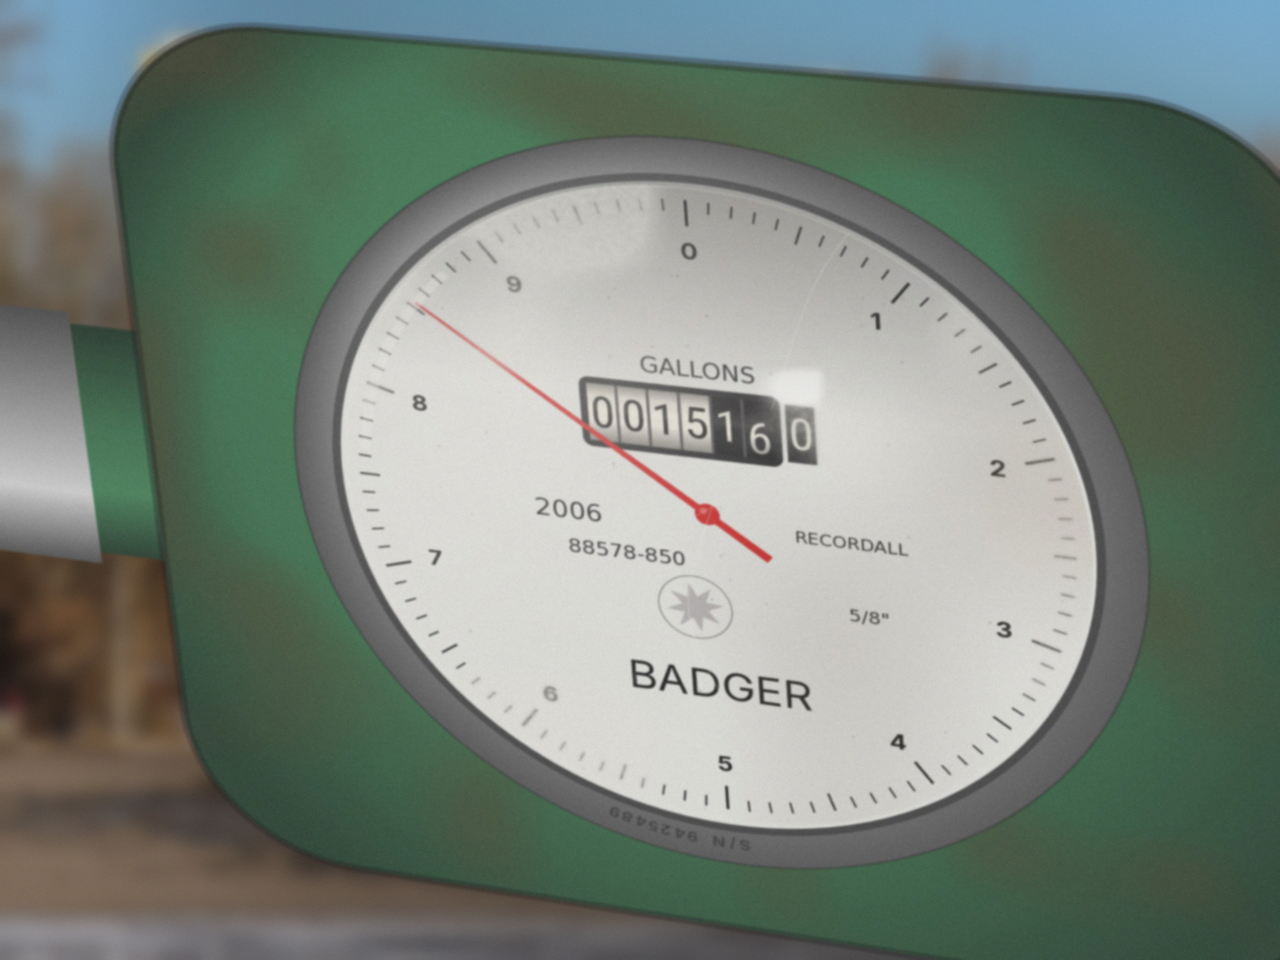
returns 15158.5 gal
